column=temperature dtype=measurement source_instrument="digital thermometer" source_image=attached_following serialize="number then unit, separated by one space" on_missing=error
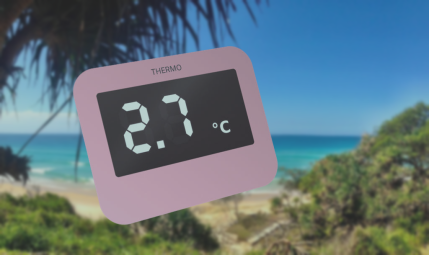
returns 2.7 °C
